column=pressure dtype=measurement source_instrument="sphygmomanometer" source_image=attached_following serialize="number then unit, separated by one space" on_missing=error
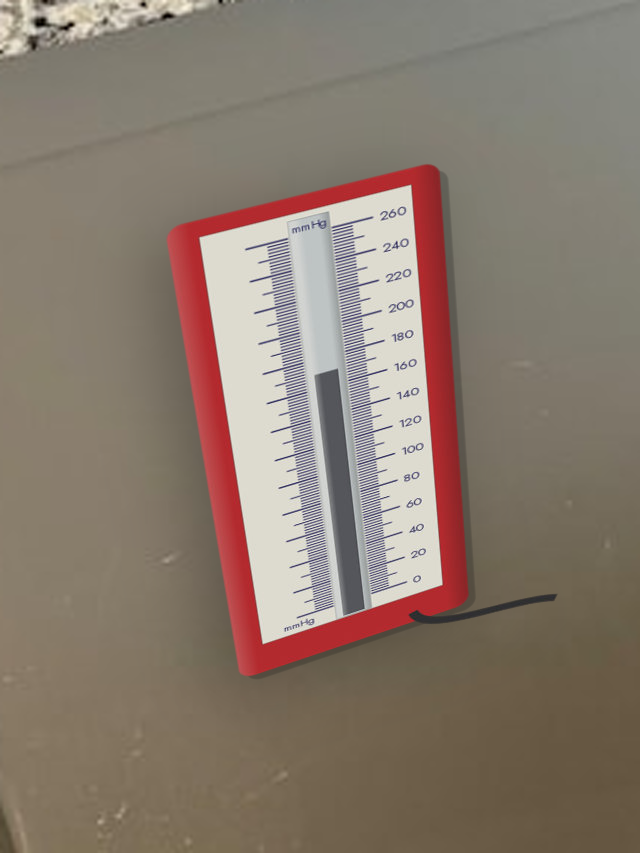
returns 170 mmHg
